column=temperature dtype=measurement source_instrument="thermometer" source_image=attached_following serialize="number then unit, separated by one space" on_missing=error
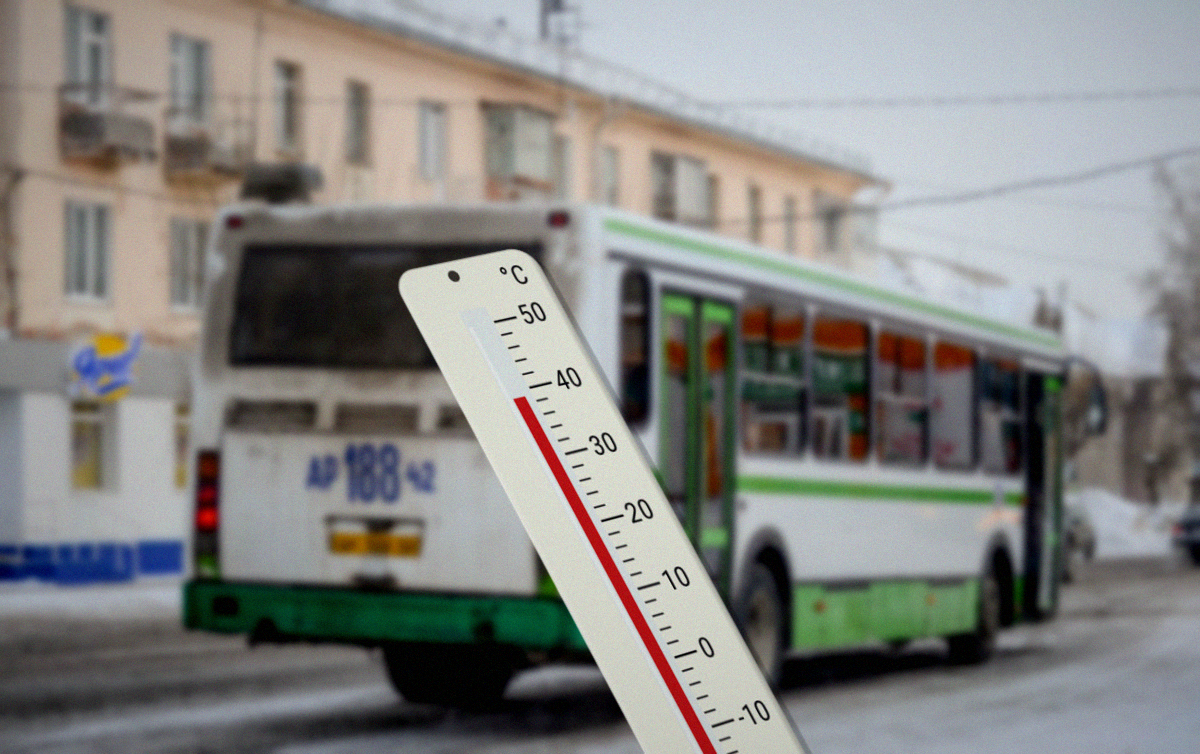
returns 39 °C
